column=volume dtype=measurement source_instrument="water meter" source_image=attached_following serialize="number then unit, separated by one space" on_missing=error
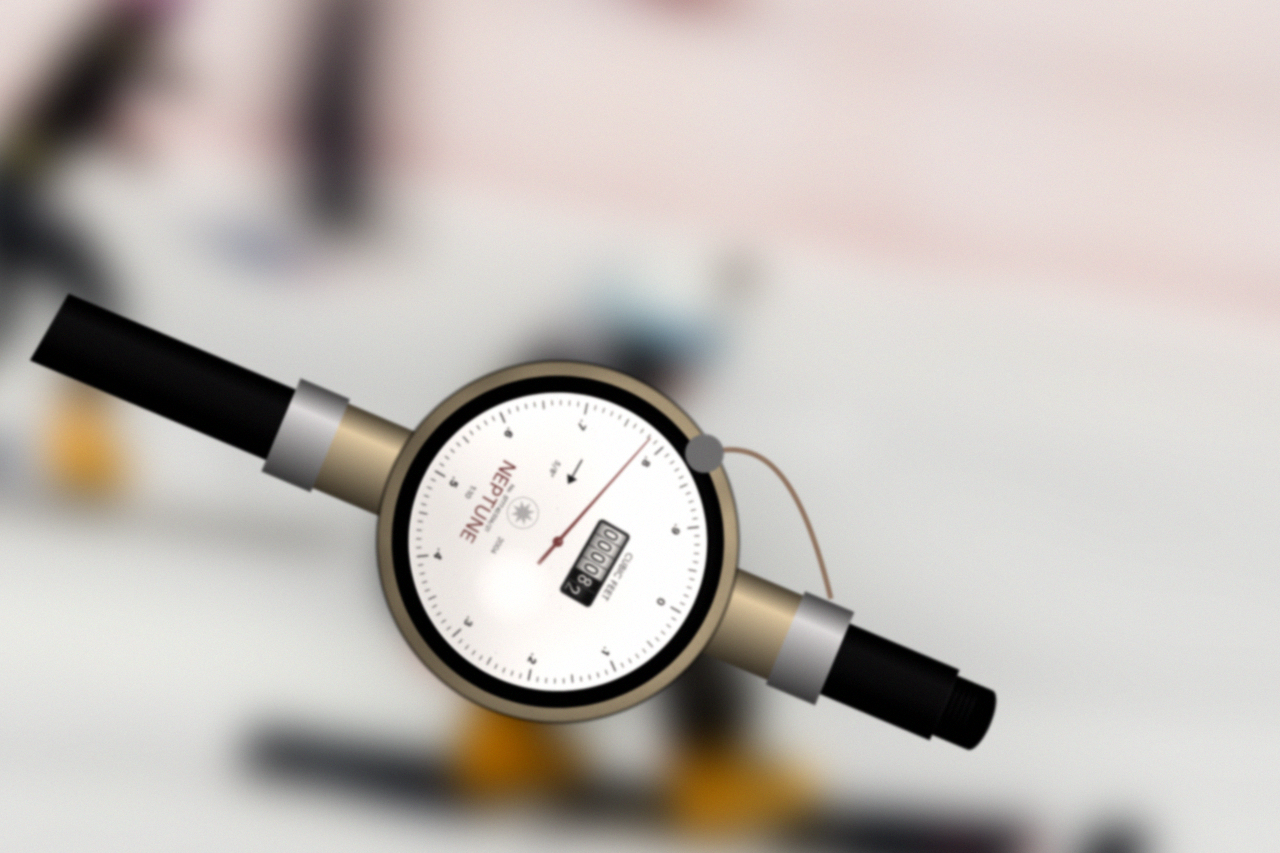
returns 81.78 ft³
